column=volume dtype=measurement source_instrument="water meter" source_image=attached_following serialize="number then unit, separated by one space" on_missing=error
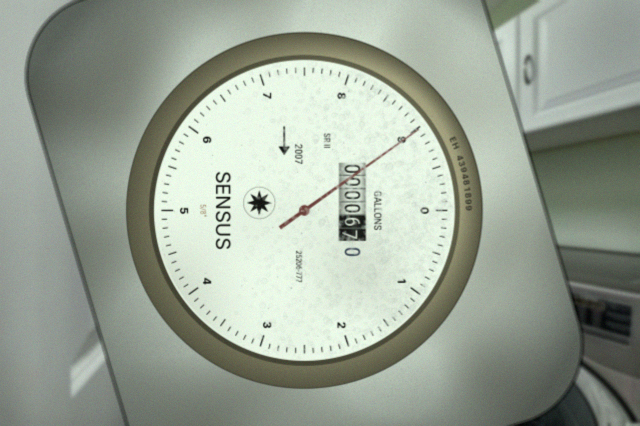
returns 669.0 gal
